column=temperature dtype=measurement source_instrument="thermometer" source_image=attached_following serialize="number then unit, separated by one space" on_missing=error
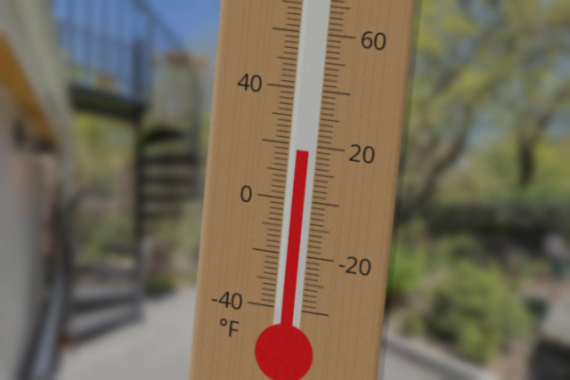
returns 18 °F
